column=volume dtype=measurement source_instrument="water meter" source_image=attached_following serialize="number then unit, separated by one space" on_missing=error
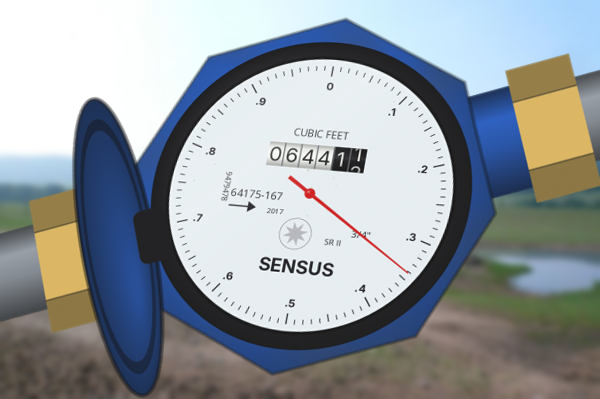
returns 64411.34 ft³
